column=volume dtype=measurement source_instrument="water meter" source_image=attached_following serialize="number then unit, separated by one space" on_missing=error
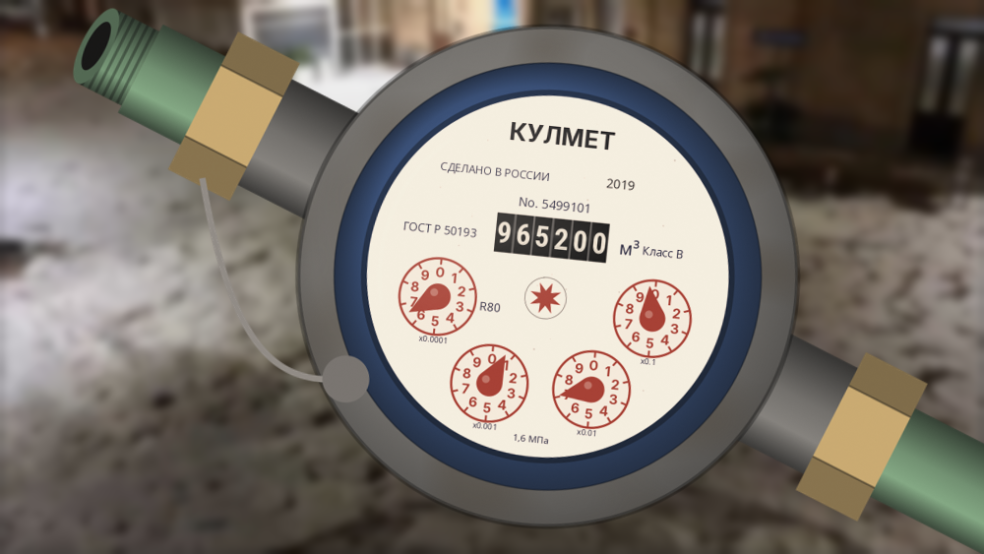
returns 965199.9706 m³
